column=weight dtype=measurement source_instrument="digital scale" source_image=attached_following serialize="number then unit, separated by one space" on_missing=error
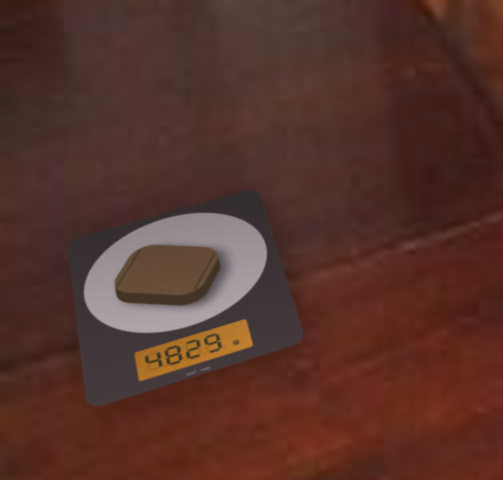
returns 4829 g
